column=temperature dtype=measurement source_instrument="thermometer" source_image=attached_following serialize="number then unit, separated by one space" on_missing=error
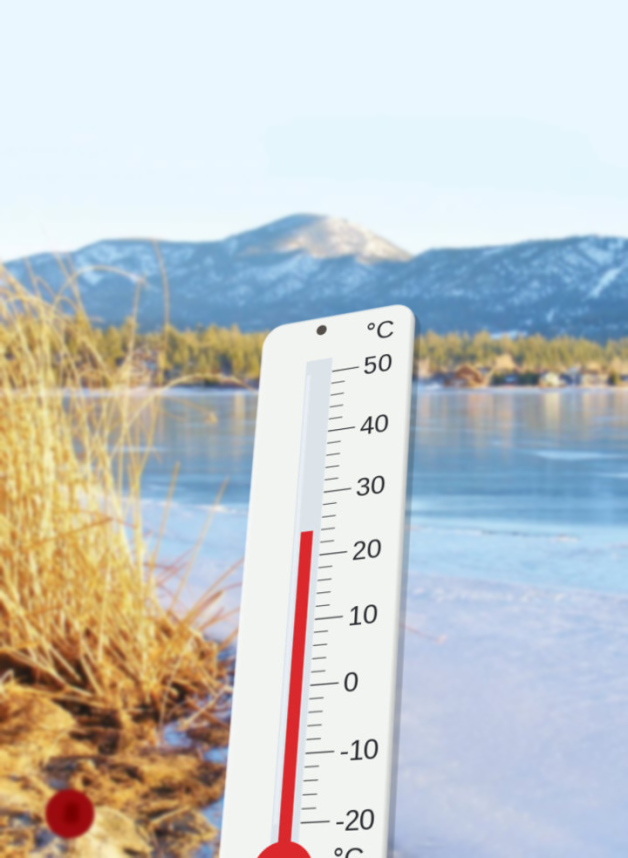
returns 24 °C
